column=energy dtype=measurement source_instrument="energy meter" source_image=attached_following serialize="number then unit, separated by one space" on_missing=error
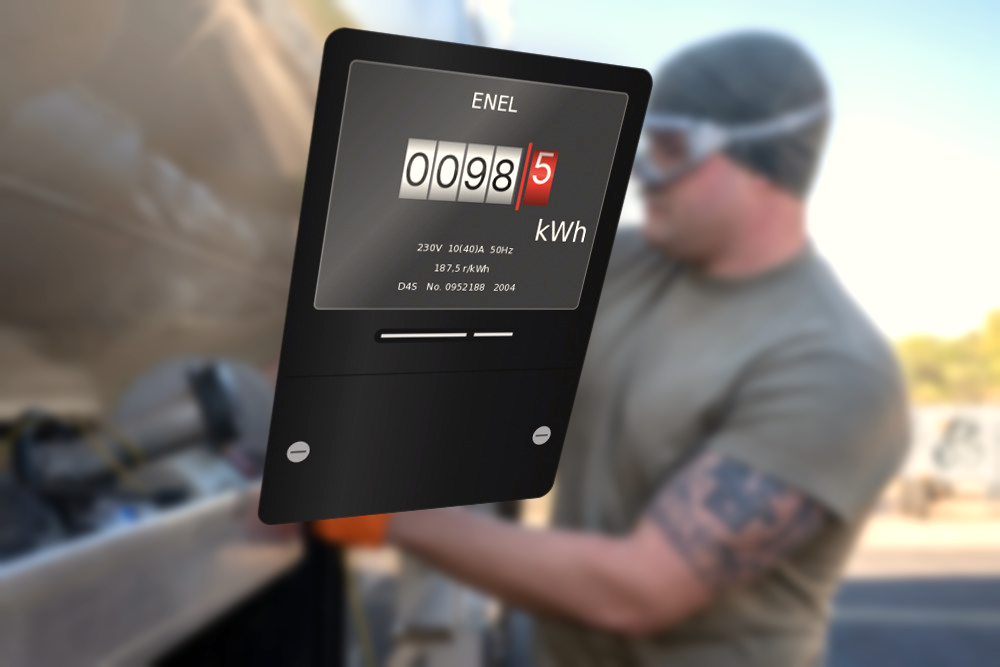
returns 98.5 kWh
